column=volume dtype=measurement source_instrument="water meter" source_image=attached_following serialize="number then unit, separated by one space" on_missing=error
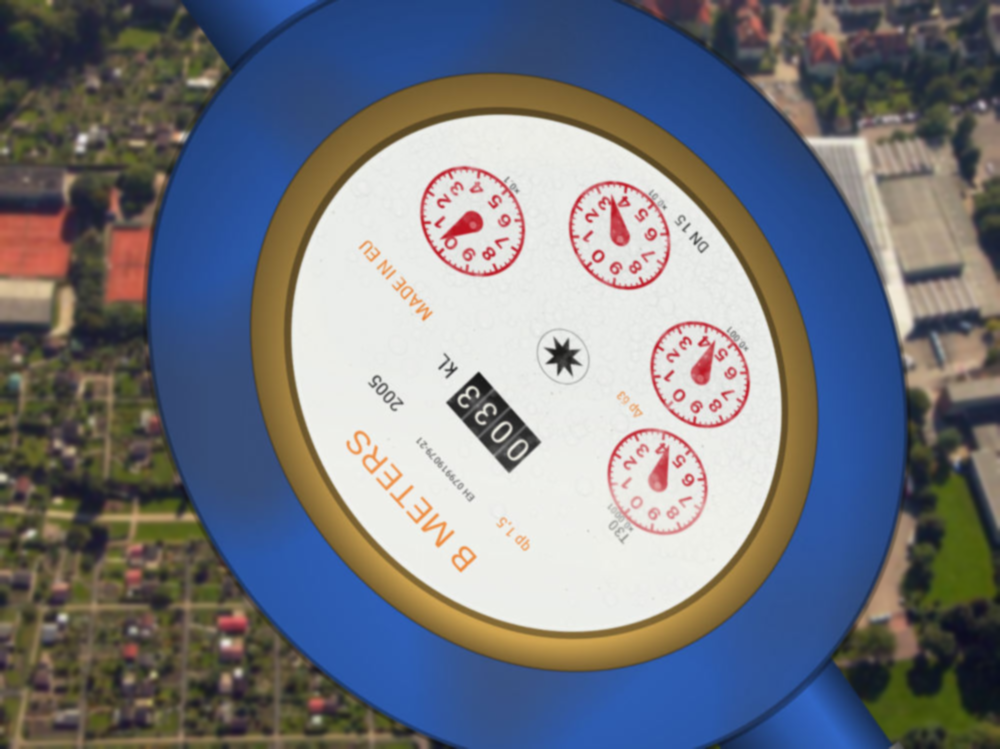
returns 33.0344 kL
